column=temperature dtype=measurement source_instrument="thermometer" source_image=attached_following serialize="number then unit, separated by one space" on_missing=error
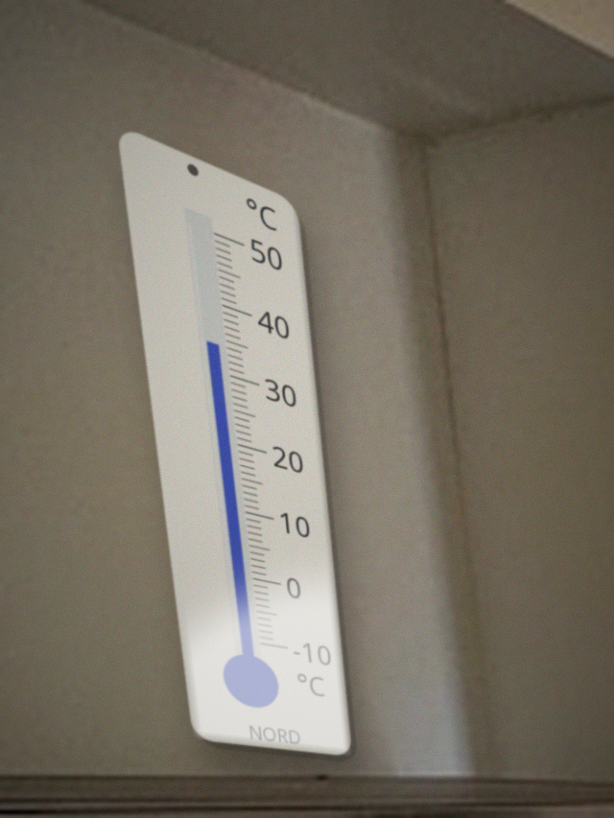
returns 34 °C
